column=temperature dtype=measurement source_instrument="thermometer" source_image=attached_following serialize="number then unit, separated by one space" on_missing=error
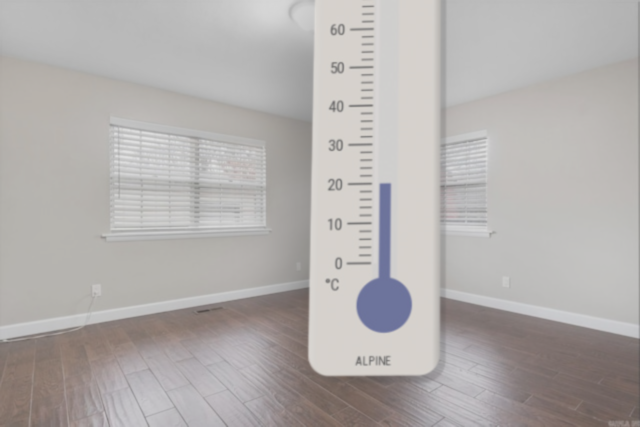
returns 20 °C
